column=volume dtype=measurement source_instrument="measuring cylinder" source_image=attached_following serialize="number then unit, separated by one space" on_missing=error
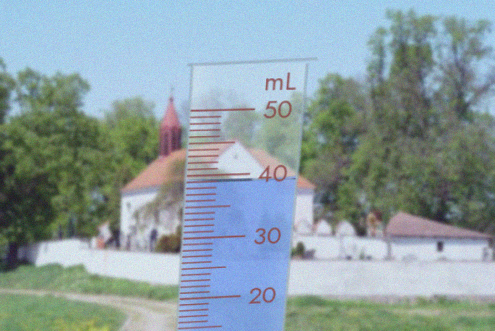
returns 39 mL
